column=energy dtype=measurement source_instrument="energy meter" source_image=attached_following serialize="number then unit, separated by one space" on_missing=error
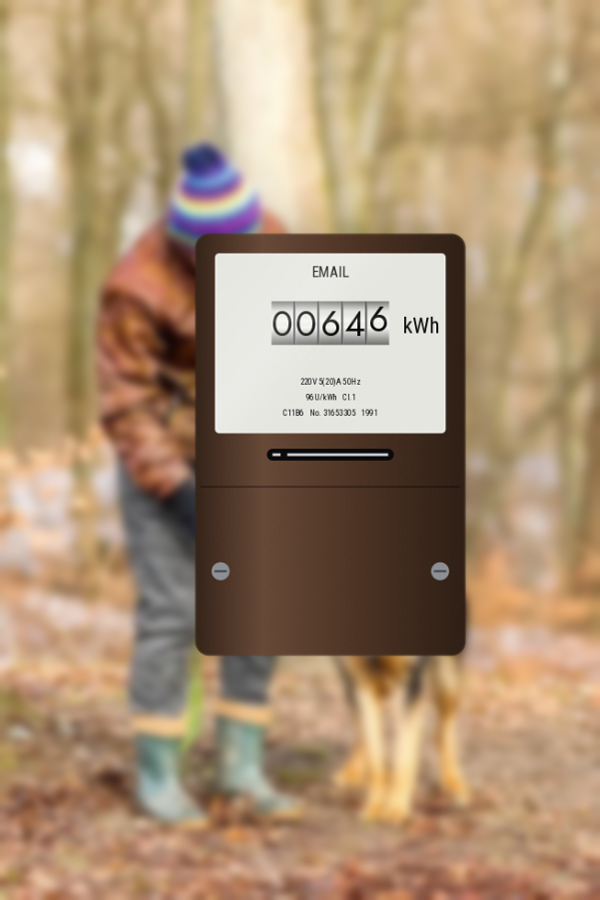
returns 646 kWh
